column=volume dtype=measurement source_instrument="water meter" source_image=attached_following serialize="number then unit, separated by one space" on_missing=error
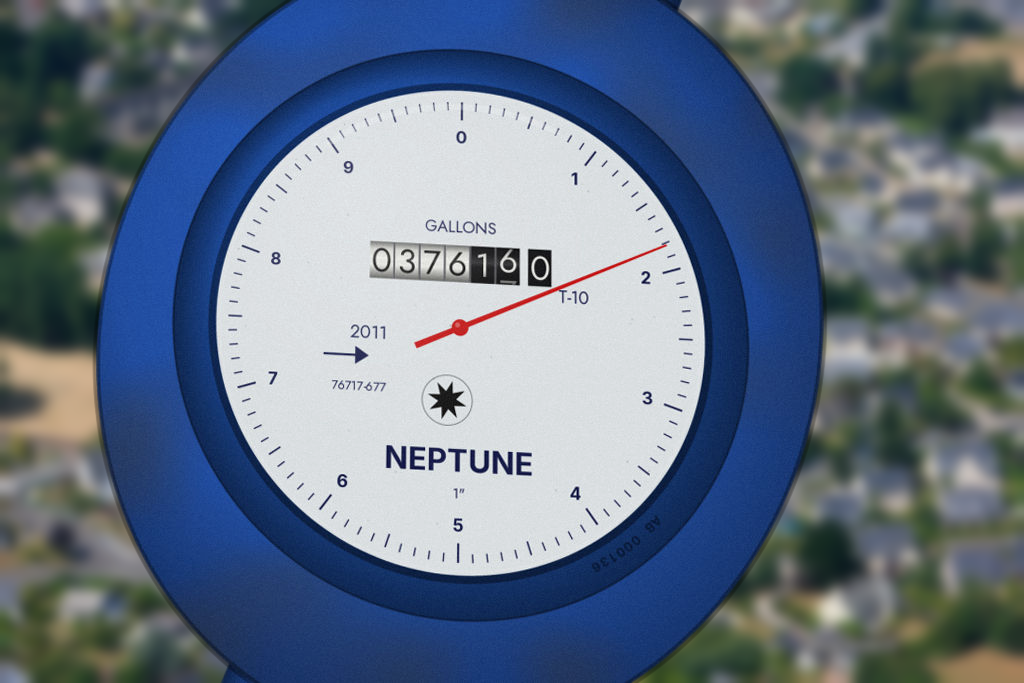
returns 376161.8 gal
